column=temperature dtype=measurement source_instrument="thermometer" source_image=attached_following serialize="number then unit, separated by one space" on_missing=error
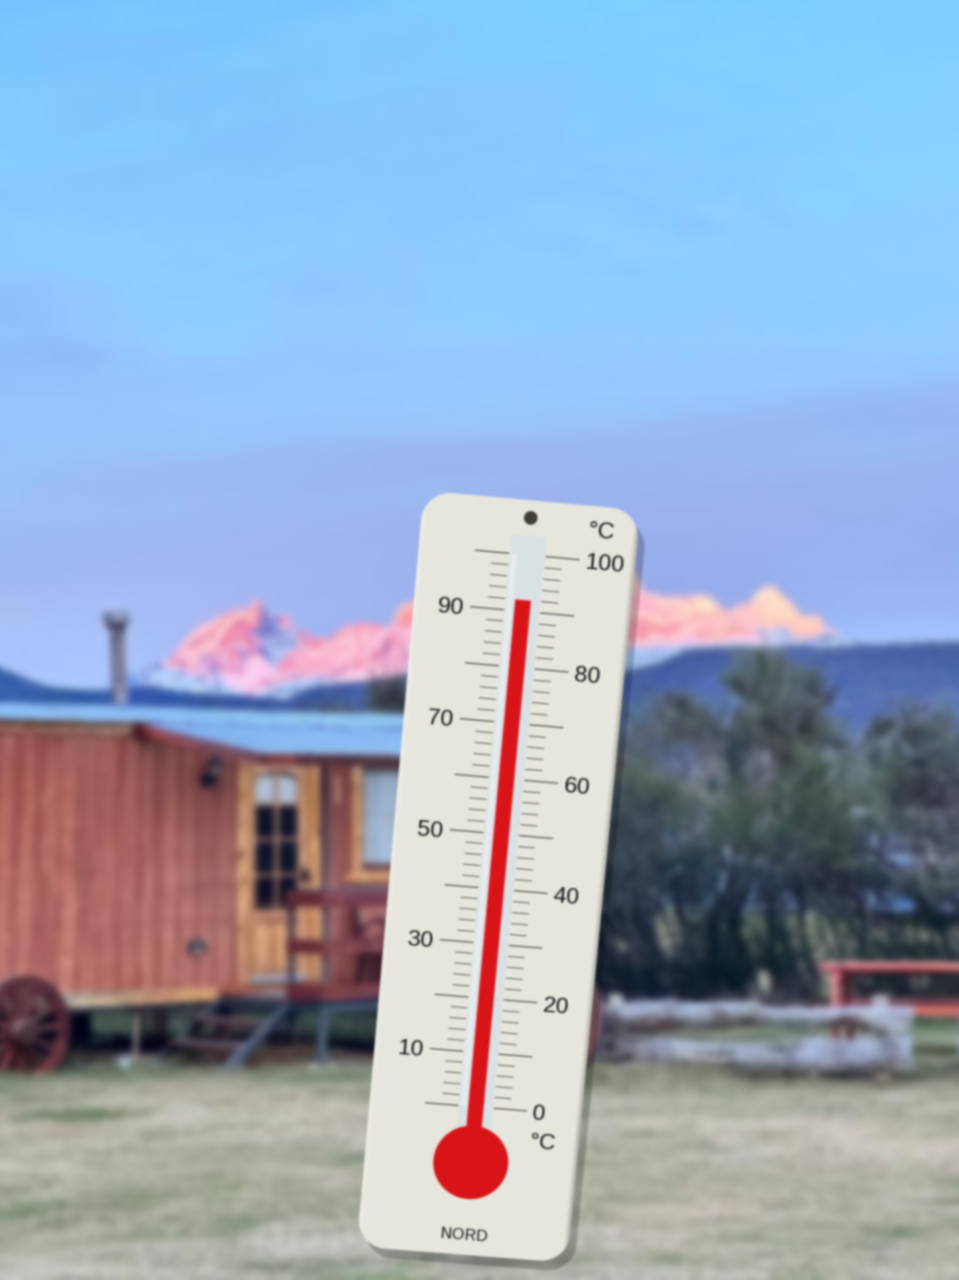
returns 92 °C
